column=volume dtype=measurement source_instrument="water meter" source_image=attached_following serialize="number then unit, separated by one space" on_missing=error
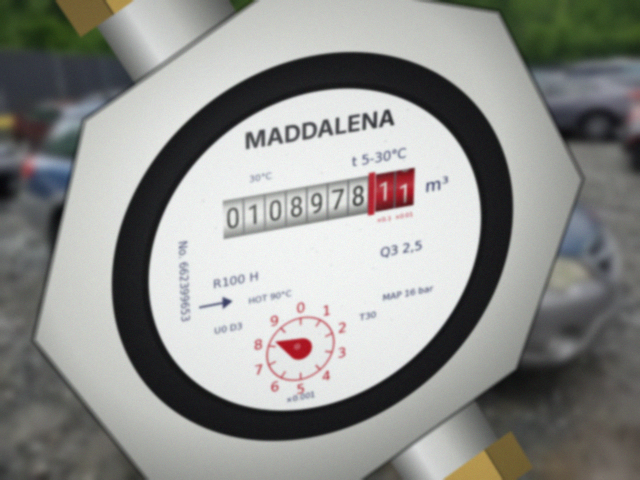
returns 108978.108 m³
